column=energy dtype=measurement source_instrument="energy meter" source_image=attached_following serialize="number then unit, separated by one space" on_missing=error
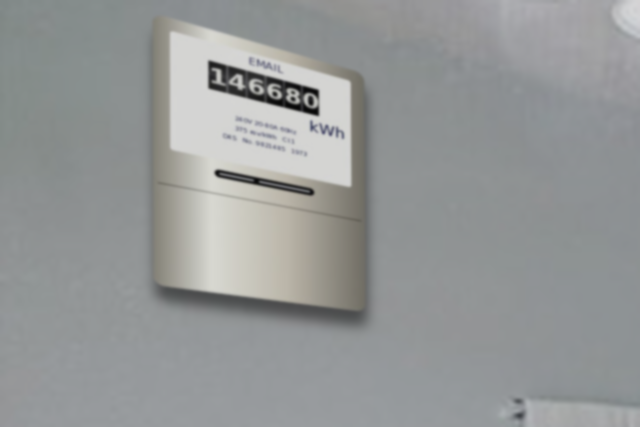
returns 146680 kWh
